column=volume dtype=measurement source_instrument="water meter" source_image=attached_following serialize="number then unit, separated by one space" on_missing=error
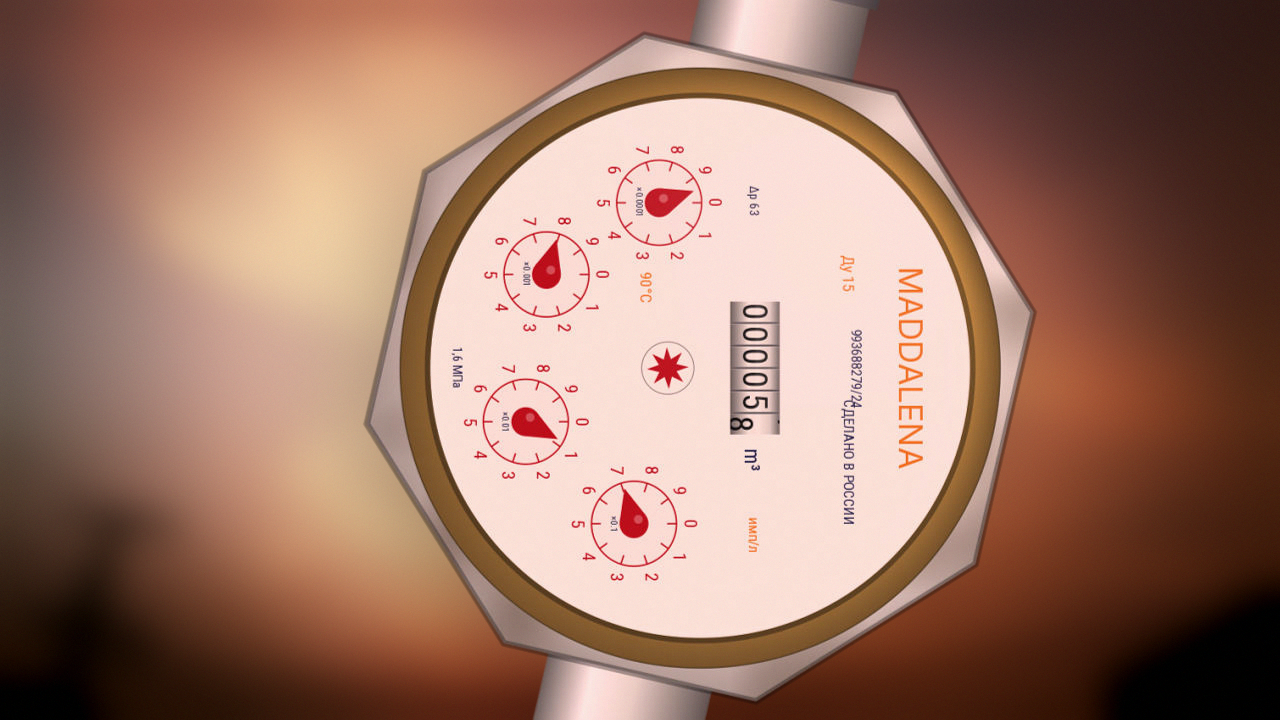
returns 57.7079 m³
